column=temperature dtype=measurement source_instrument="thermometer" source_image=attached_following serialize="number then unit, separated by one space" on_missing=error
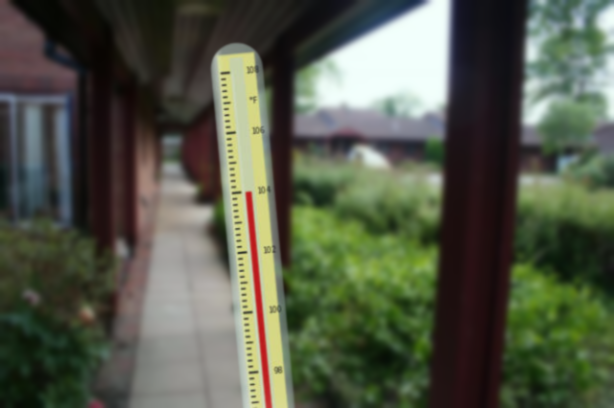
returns 104 °F
